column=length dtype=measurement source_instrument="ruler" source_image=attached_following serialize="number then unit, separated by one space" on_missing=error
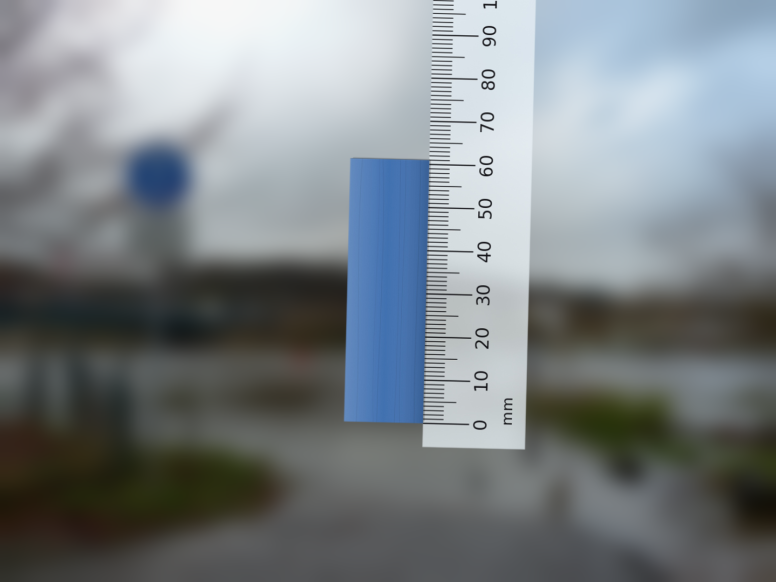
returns 61 mm
